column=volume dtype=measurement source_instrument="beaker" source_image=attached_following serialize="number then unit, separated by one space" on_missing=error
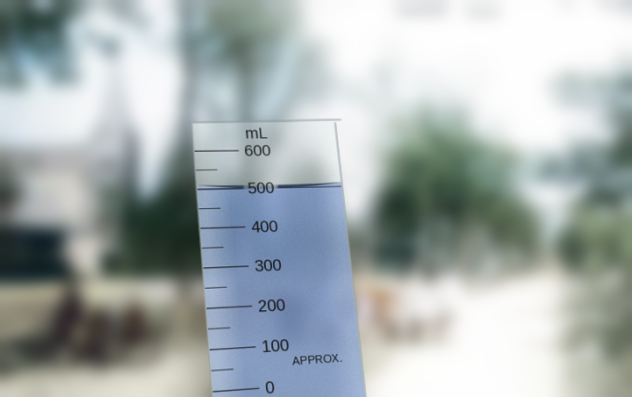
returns 500 mL
